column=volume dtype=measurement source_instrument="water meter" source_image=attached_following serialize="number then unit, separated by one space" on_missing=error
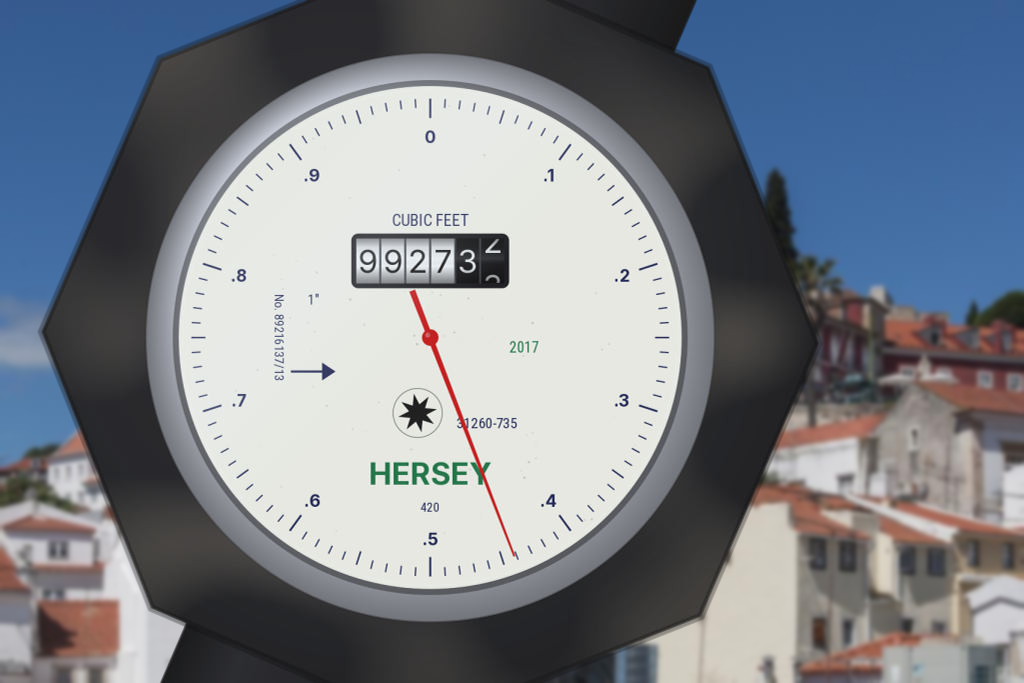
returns 992732.44 ft³
